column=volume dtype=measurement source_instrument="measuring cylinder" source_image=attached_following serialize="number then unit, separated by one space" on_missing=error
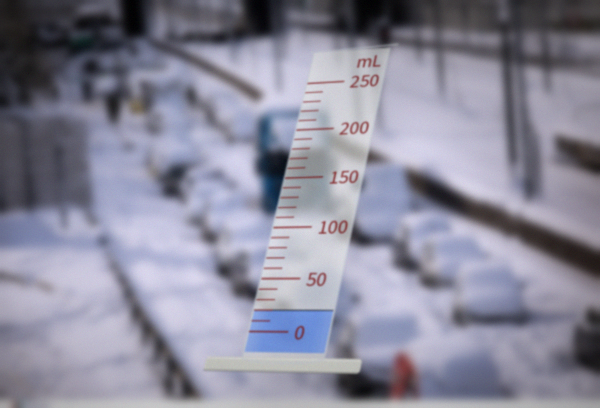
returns 20 mL
